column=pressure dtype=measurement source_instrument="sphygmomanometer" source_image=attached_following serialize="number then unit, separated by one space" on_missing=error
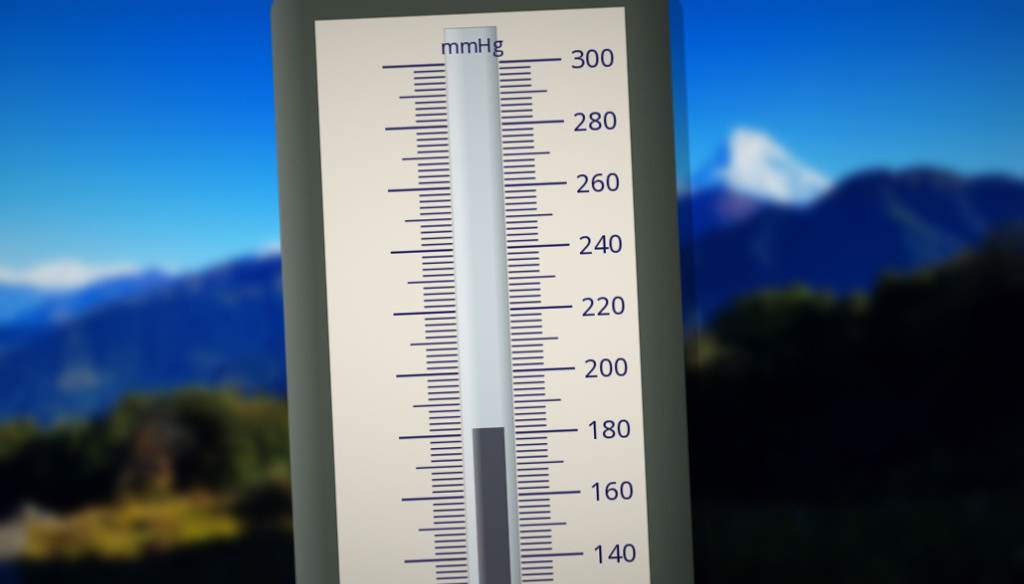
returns 182 mmHg
